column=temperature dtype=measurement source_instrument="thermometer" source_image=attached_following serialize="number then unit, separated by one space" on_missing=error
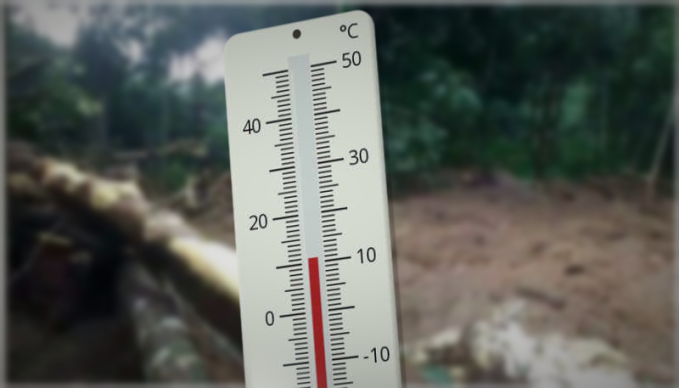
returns 11 °C
